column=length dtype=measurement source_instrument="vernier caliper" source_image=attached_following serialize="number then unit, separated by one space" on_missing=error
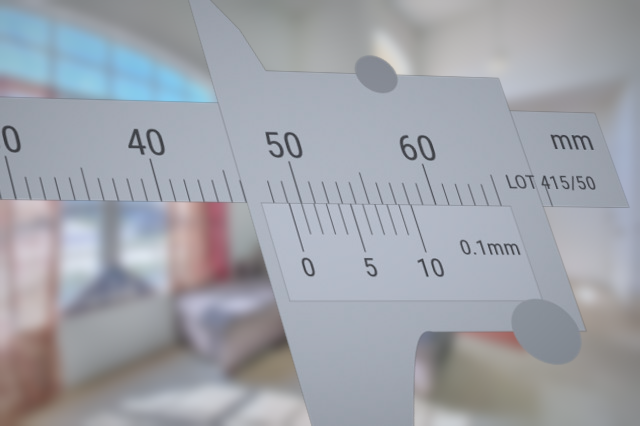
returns 49.1 mm
